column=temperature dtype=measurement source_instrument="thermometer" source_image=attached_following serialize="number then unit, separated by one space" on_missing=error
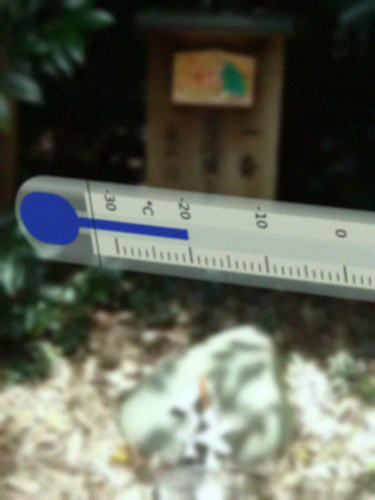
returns -20 °C
